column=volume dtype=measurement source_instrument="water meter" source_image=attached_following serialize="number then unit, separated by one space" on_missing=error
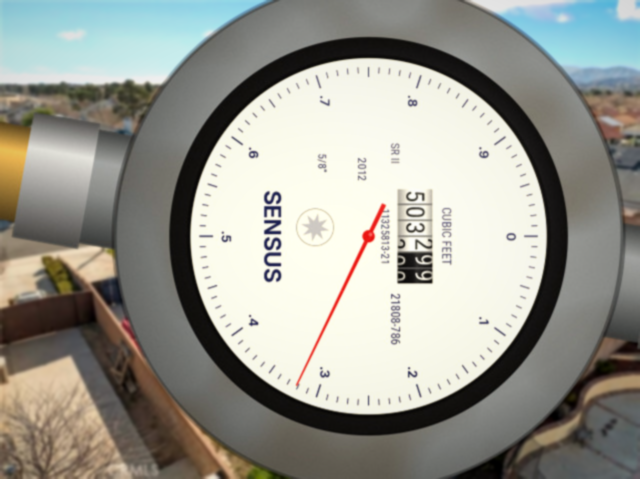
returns 503299.32 ft³
